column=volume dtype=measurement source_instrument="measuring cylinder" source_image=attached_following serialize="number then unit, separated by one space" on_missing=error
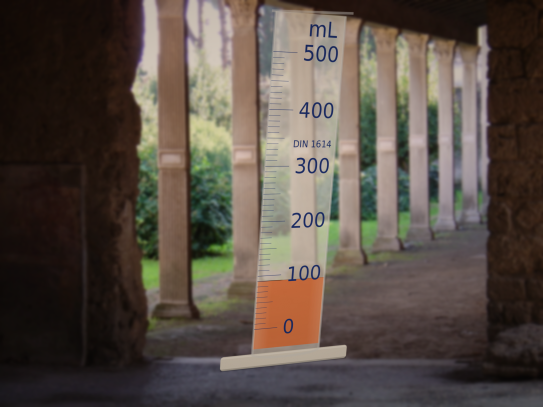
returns 90 mL
